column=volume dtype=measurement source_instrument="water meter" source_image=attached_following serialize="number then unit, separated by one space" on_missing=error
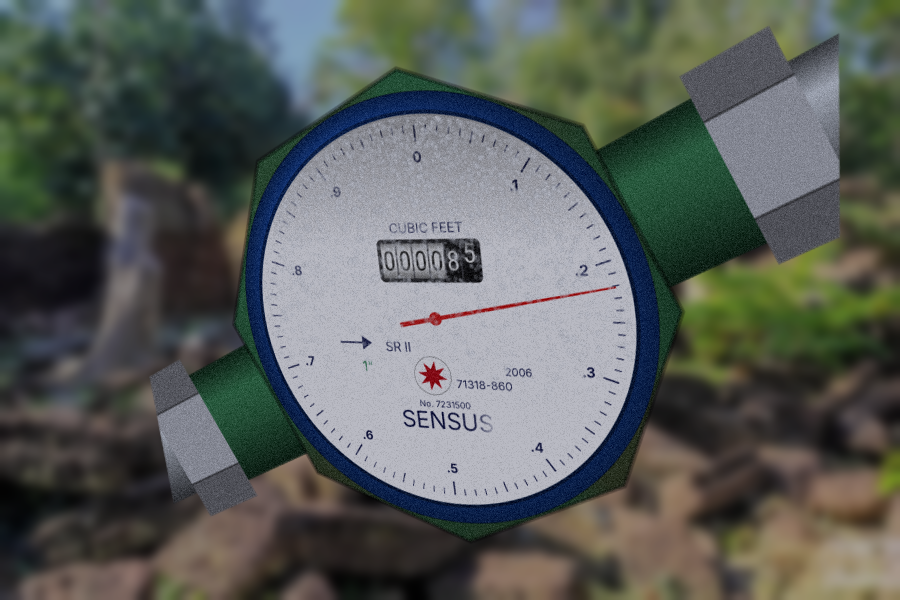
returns 85.22 ft³
